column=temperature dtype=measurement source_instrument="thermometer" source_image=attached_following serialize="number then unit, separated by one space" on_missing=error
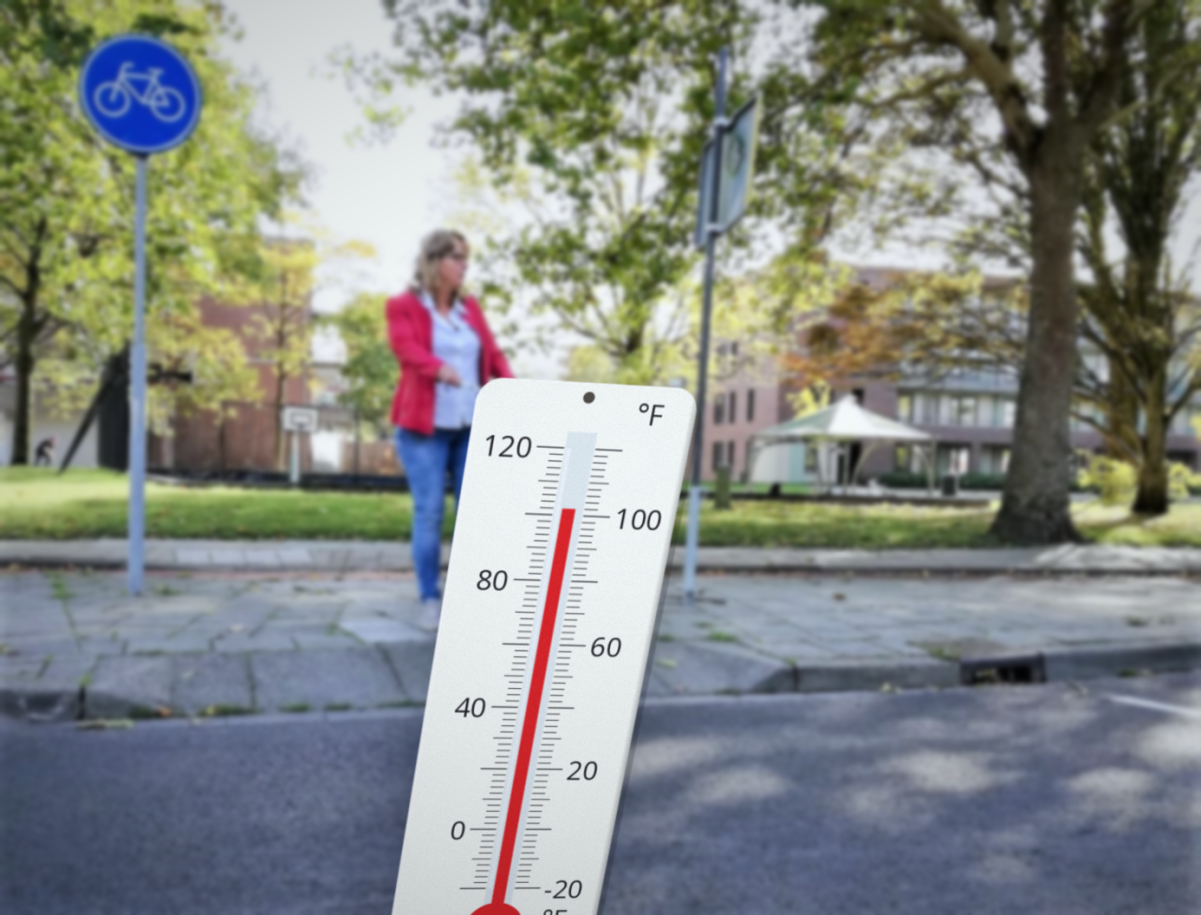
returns 102 °F
